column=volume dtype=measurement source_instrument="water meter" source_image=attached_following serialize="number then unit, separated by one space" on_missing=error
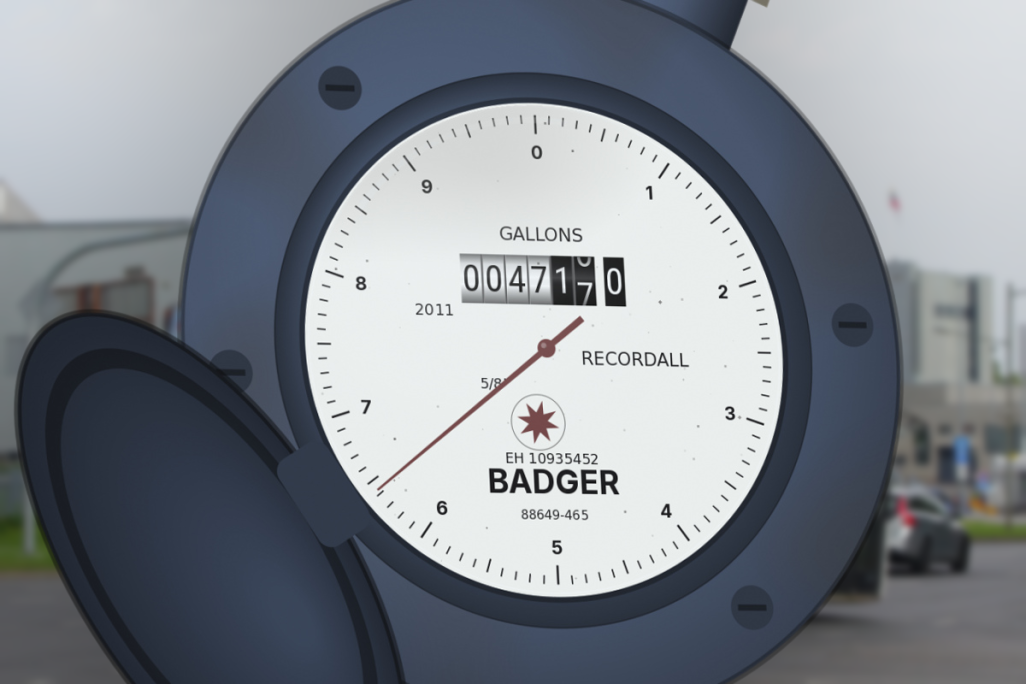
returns 47166.4 gal
